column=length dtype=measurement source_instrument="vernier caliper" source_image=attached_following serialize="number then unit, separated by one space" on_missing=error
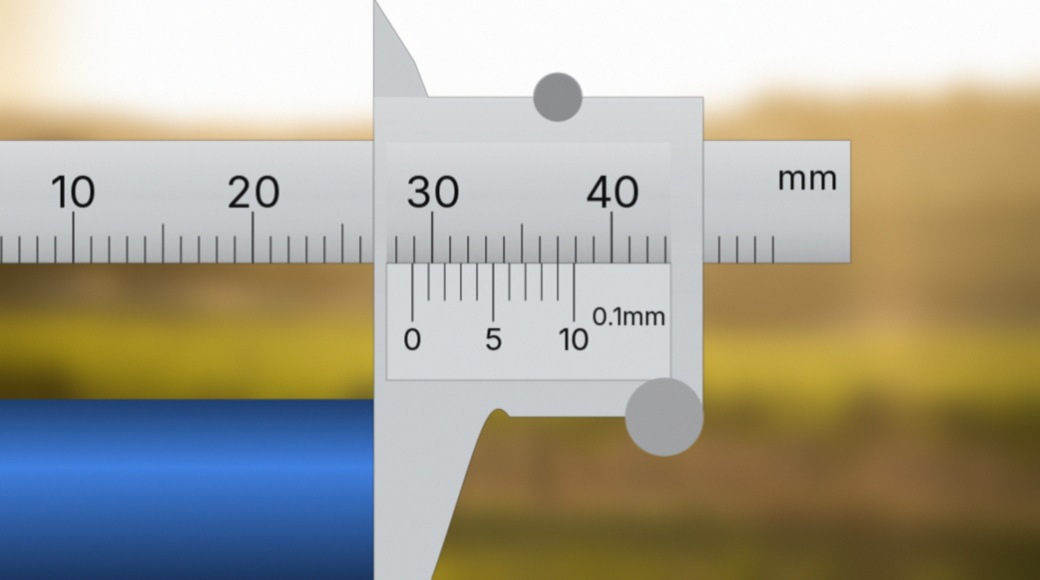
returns 28.9 mm
